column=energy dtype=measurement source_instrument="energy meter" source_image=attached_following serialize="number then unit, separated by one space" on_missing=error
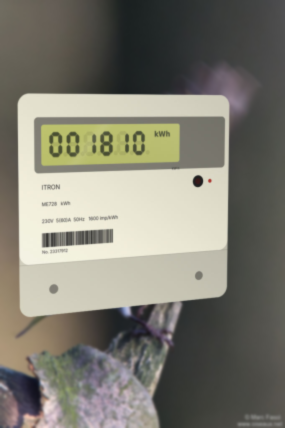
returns 1810 kWh
